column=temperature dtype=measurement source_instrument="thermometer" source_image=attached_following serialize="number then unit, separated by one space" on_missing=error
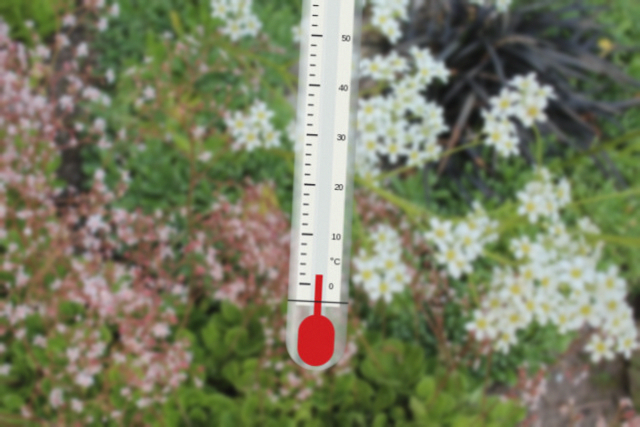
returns 2 °C
